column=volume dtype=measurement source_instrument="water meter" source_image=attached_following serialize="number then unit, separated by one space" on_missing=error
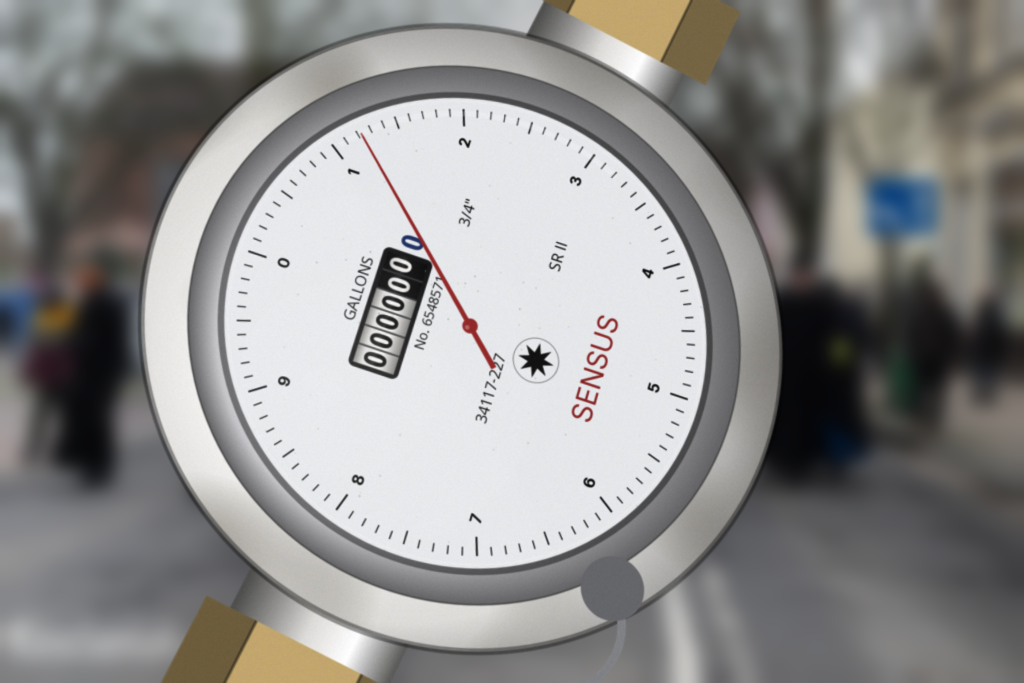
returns 1.2 gal
